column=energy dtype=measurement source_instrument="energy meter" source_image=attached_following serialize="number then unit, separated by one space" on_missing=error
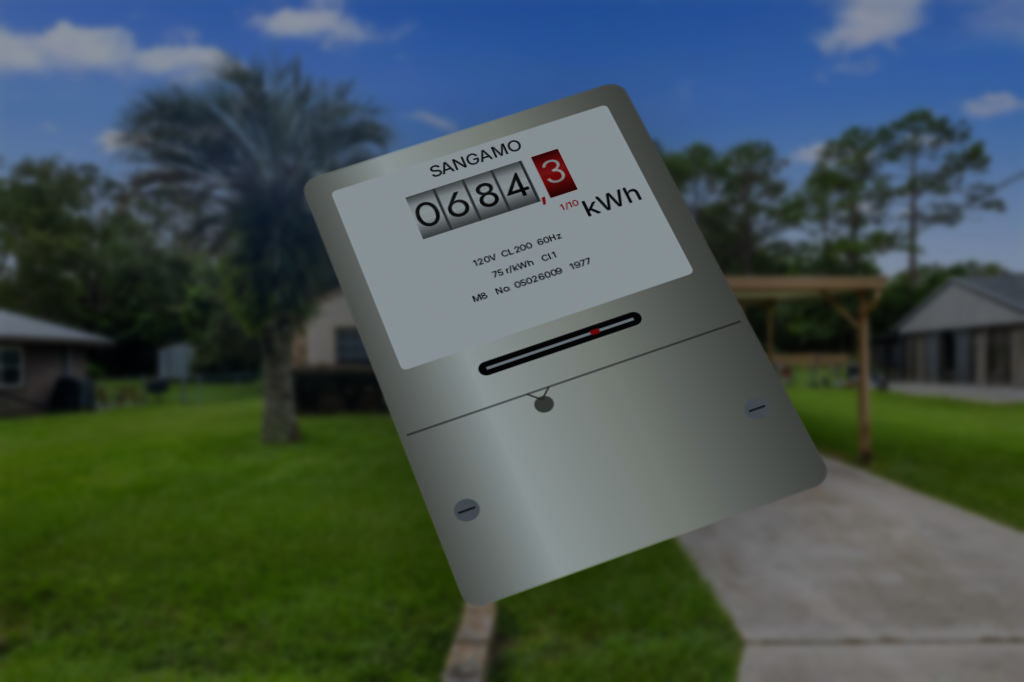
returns 684.3 kWh
